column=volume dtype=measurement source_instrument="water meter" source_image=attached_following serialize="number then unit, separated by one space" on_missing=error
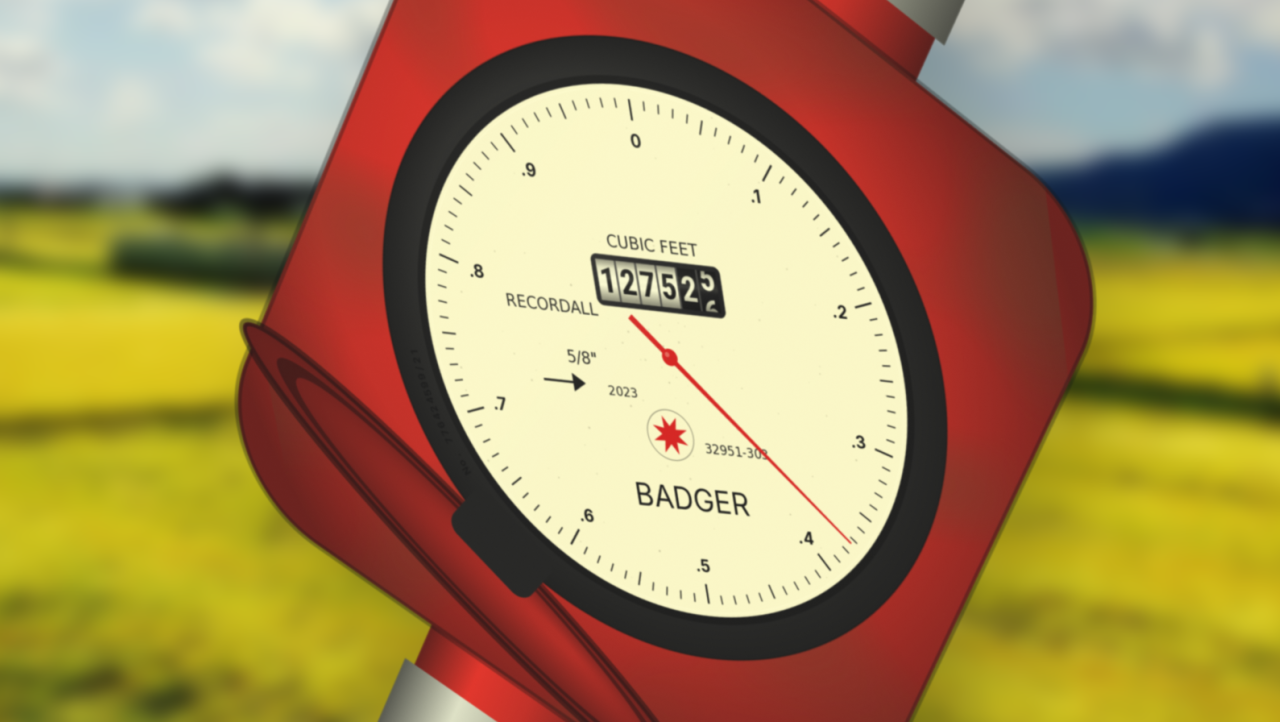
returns 127525.37 ft³
